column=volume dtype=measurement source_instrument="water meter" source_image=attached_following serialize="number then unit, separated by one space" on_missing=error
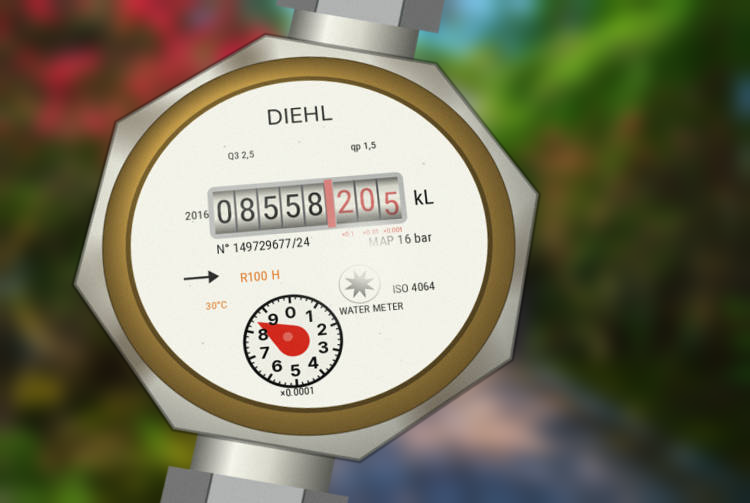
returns 8558.2048 kL
